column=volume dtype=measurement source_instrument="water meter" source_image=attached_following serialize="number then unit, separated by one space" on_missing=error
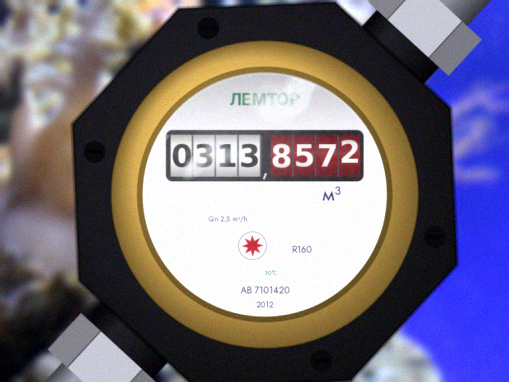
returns 313.8572 m³
